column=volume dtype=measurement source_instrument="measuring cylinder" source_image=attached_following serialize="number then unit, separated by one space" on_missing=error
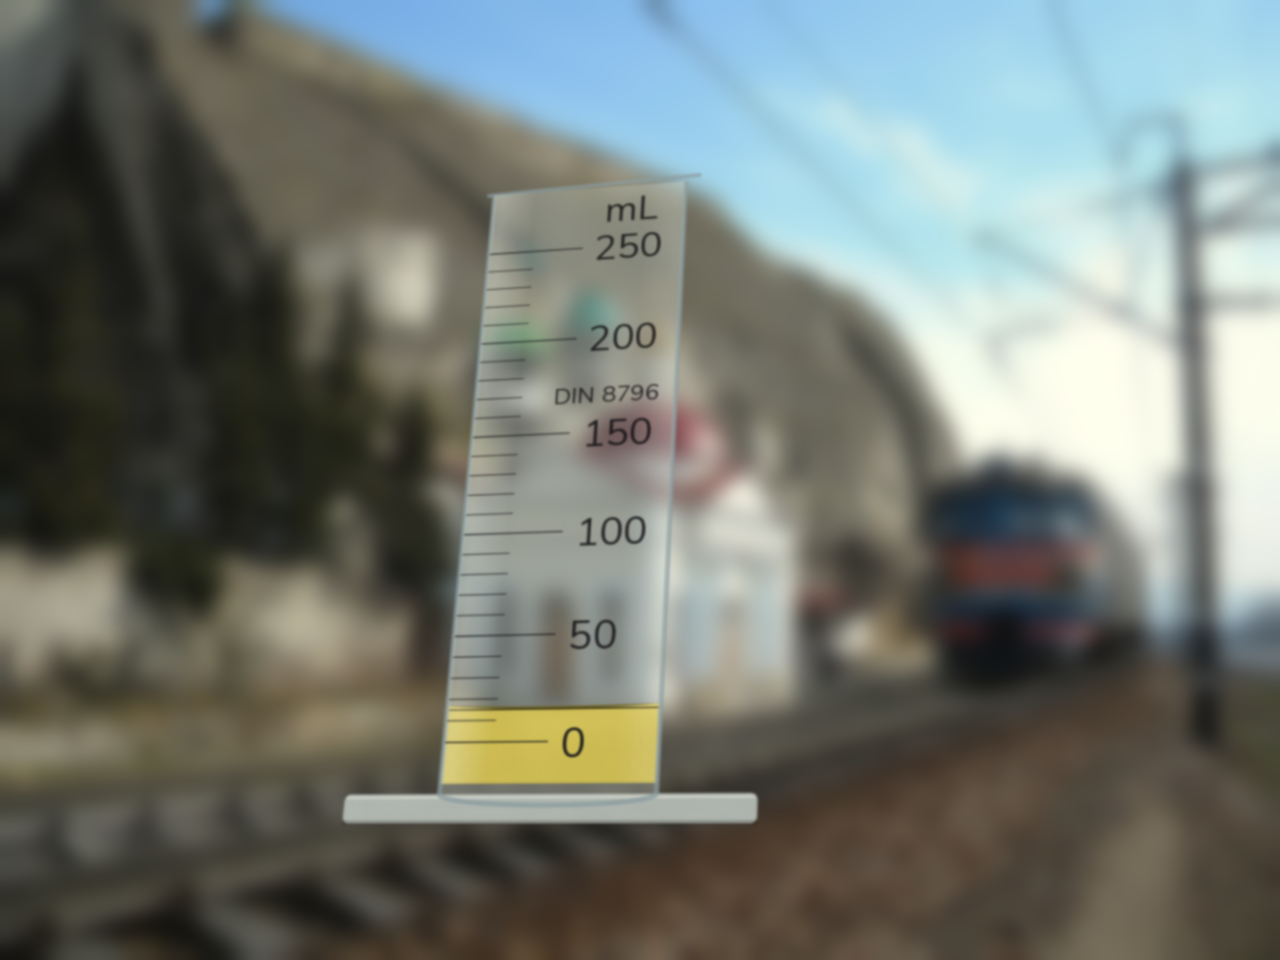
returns 15 mL
